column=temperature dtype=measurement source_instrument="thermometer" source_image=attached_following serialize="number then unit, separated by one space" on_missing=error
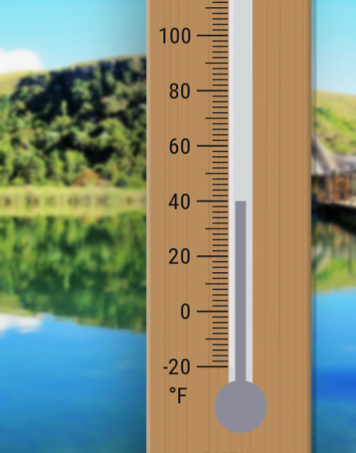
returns 40 °F
